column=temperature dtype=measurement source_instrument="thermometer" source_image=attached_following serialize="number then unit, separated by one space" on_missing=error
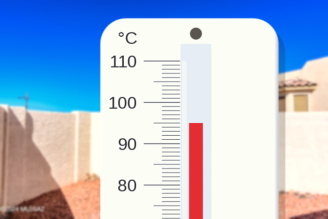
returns 95 °C
